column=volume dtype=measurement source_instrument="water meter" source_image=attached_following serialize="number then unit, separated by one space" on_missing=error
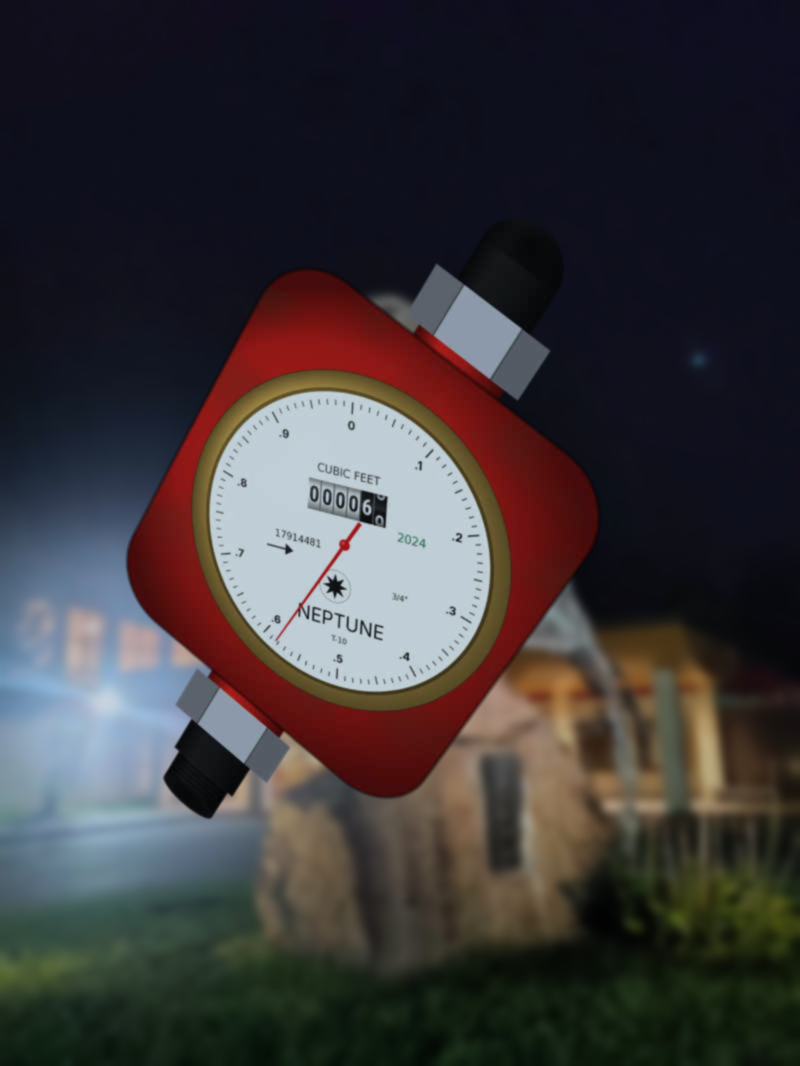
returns 68.58 ft³
